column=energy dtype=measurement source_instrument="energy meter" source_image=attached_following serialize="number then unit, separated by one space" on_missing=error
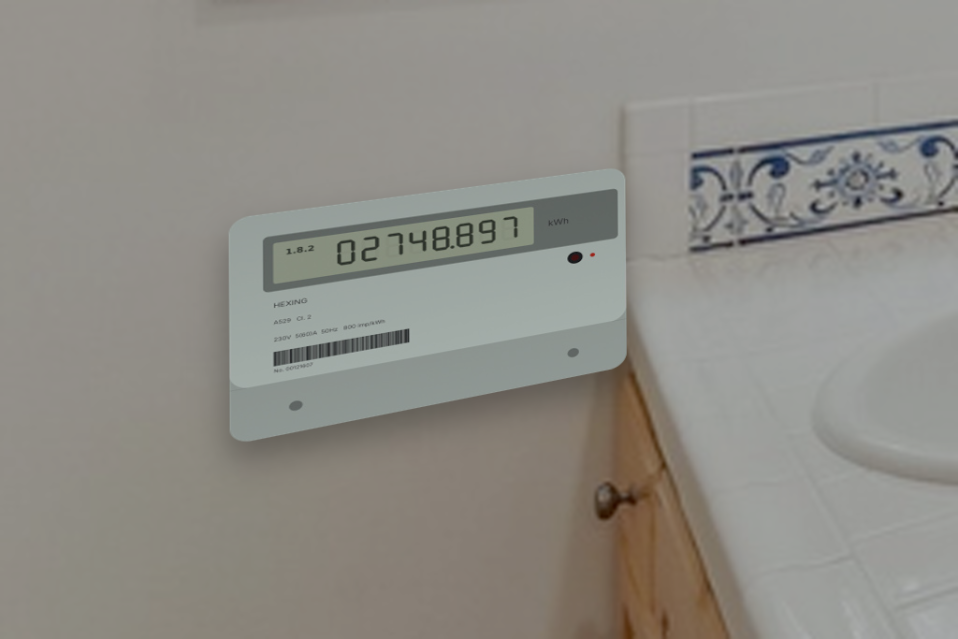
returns 2748.897 kWh
